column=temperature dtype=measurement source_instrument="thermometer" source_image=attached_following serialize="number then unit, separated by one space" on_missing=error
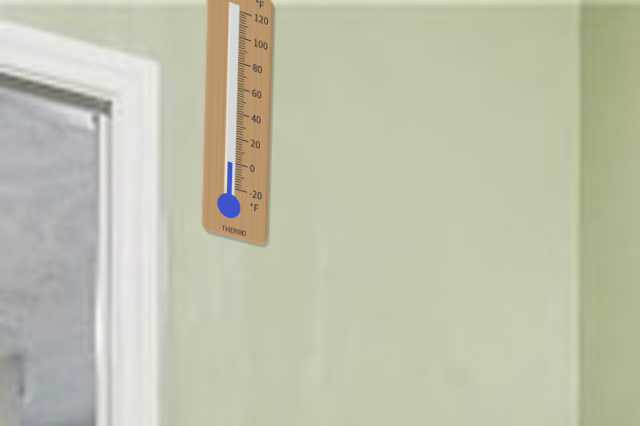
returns 0 °F
